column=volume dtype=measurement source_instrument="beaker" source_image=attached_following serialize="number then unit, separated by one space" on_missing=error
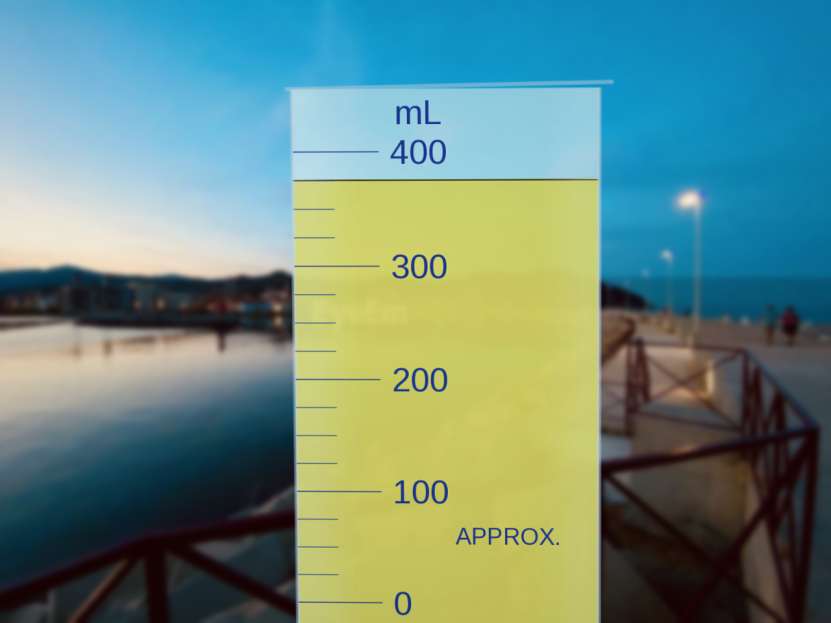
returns 375 mL
